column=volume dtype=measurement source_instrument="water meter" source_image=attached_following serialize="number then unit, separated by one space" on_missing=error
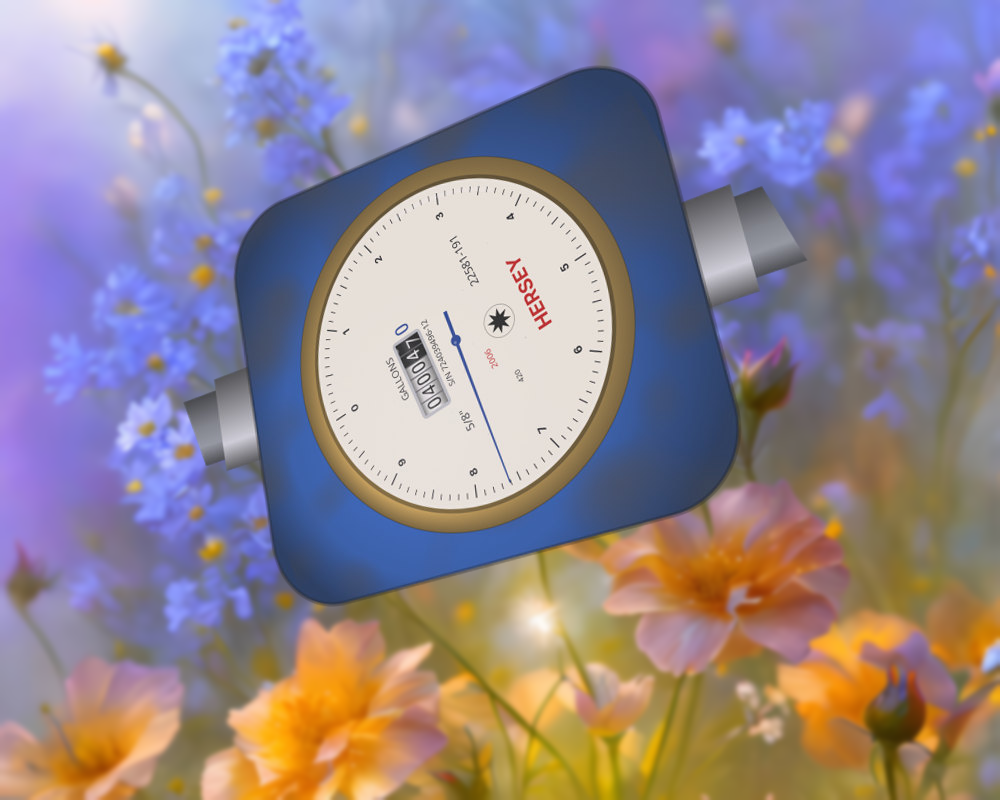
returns 400467.6 gal
